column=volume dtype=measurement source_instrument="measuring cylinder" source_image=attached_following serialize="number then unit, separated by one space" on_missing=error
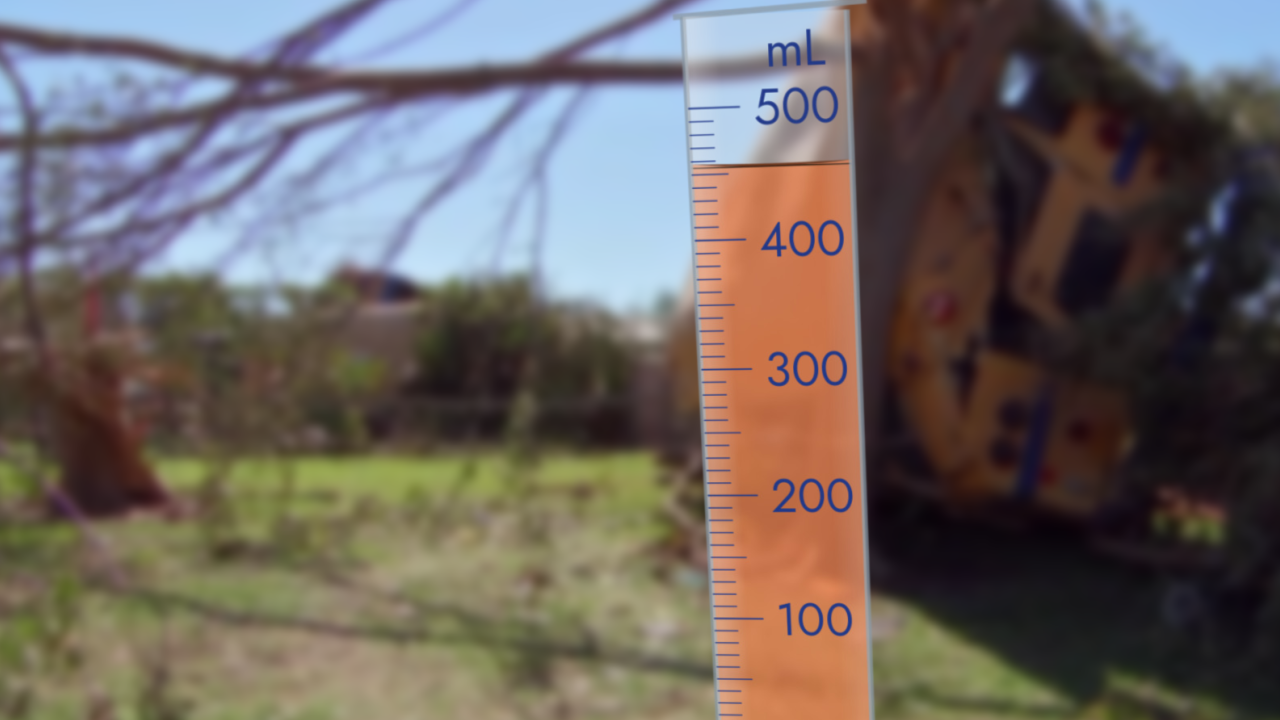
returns 455 mL
